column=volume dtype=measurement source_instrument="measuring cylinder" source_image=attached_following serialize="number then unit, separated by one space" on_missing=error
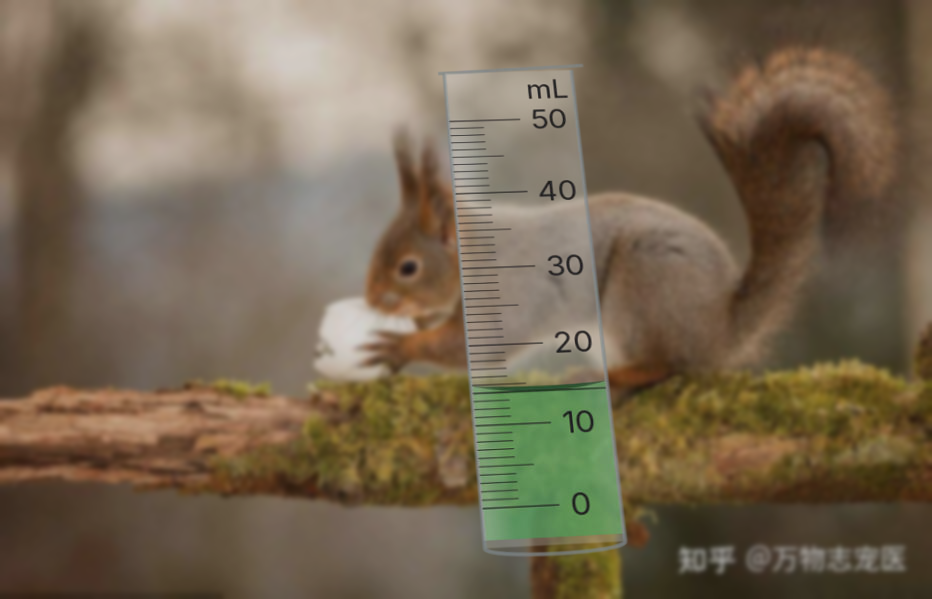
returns 14 mL
